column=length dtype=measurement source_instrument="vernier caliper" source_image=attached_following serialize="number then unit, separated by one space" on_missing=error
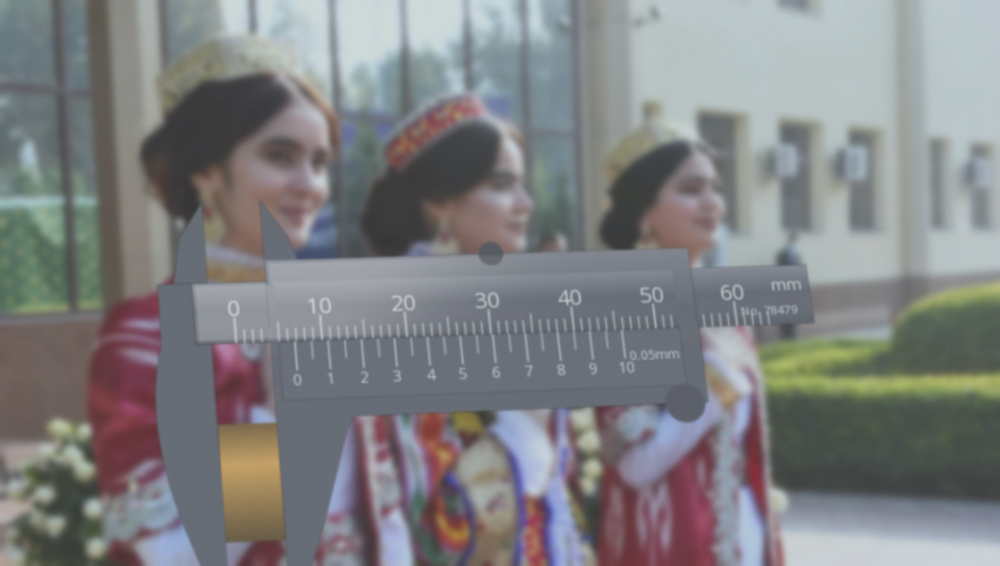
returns 6.8 mm
